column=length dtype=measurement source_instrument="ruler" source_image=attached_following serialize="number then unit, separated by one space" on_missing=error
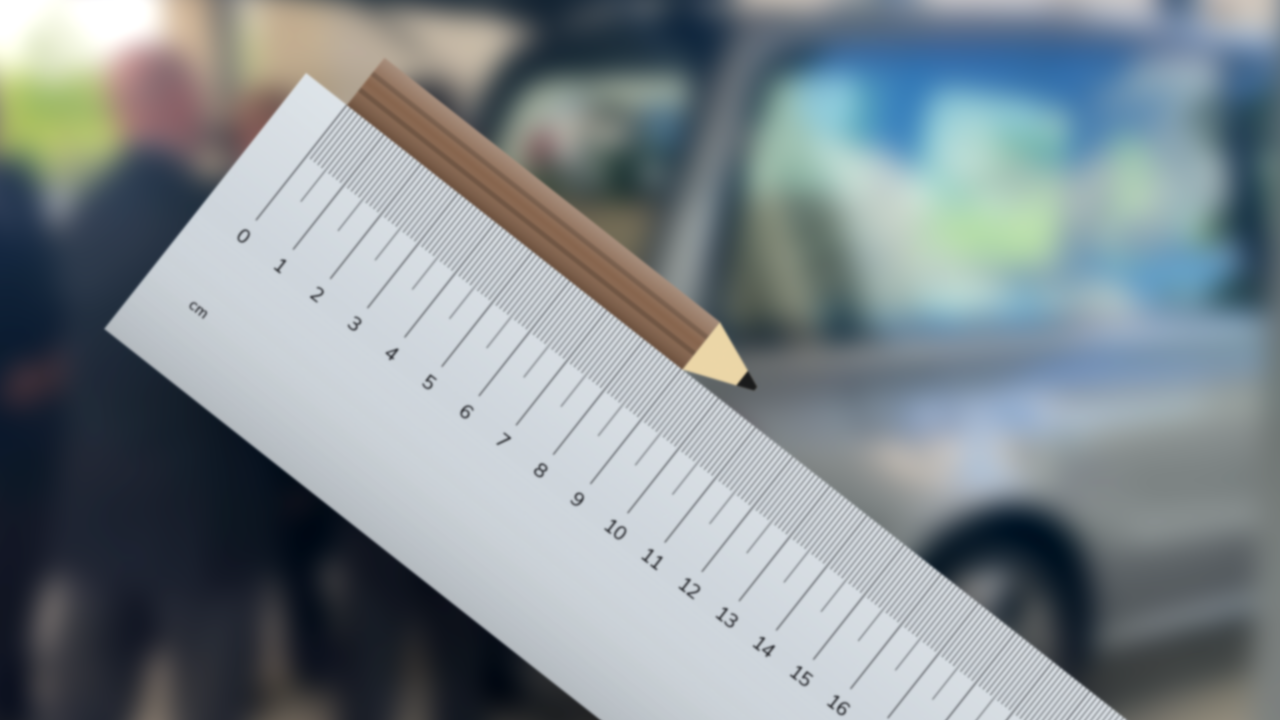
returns 10.5 cm
